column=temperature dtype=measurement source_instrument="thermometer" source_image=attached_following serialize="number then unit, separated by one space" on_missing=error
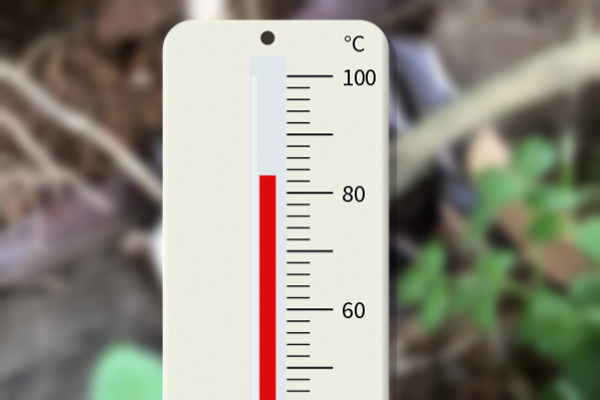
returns 83 °C
